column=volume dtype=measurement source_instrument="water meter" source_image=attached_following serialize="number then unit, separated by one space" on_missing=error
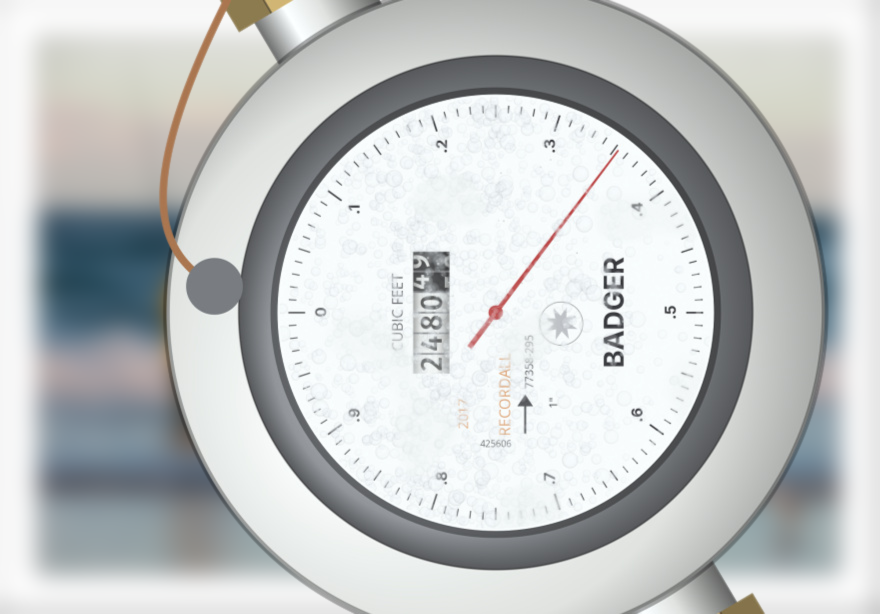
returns 248049.35 ft³
